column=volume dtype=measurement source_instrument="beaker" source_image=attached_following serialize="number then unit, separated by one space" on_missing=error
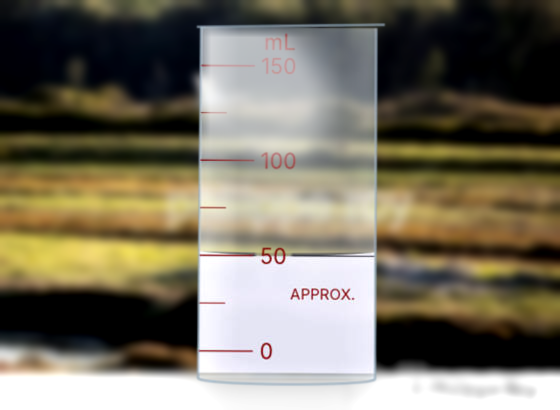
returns 50 mL
